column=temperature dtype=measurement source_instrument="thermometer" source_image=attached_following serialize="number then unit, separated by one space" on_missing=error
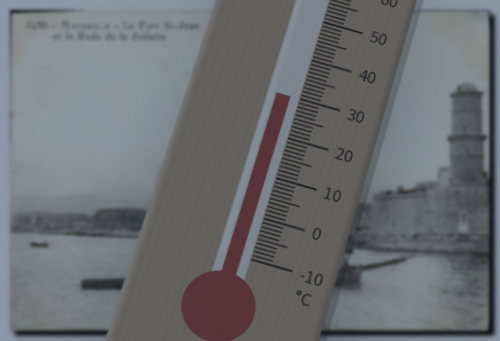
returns 30 °C
